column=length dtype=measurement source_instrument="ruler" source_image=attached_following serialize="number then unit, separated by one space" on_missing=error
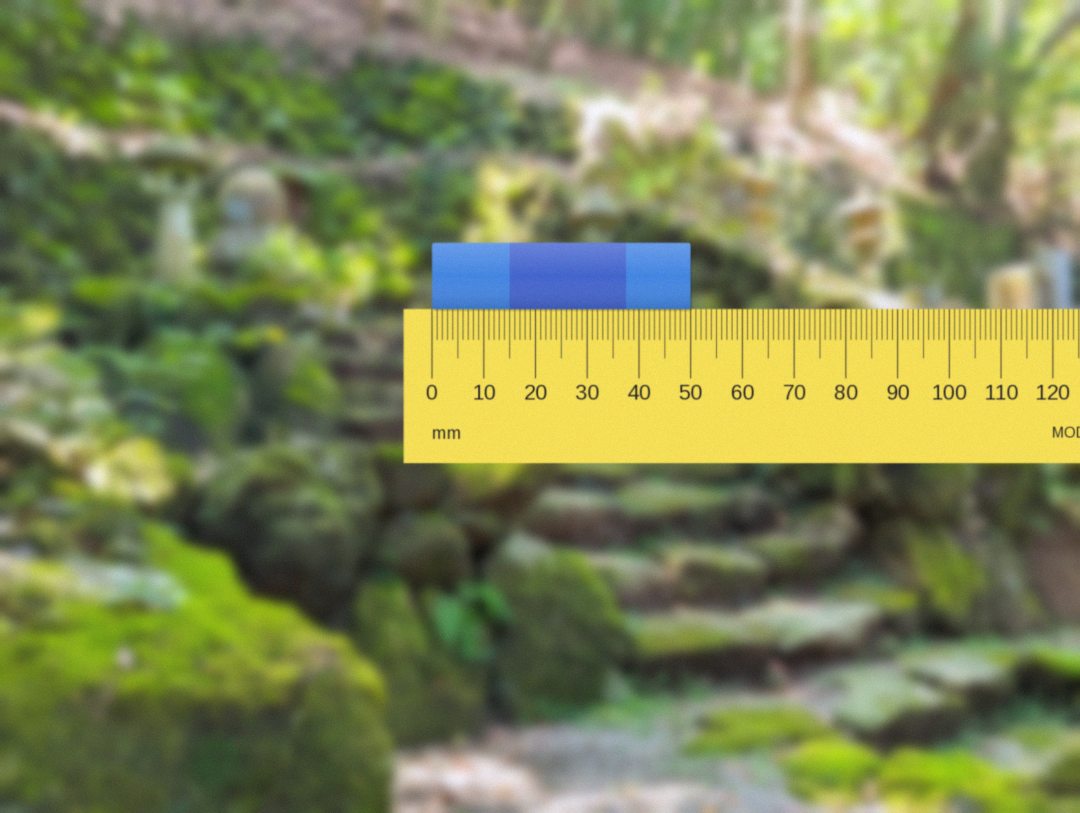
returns 50 mm
